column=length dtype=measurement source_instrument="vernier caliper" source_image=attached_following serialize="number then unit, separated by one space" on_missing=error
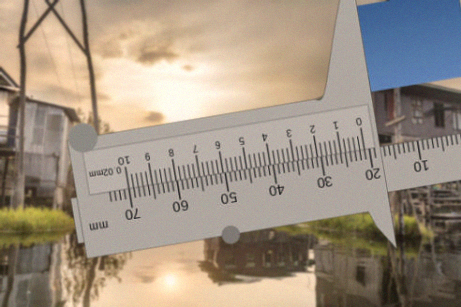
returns 21.0 mm
